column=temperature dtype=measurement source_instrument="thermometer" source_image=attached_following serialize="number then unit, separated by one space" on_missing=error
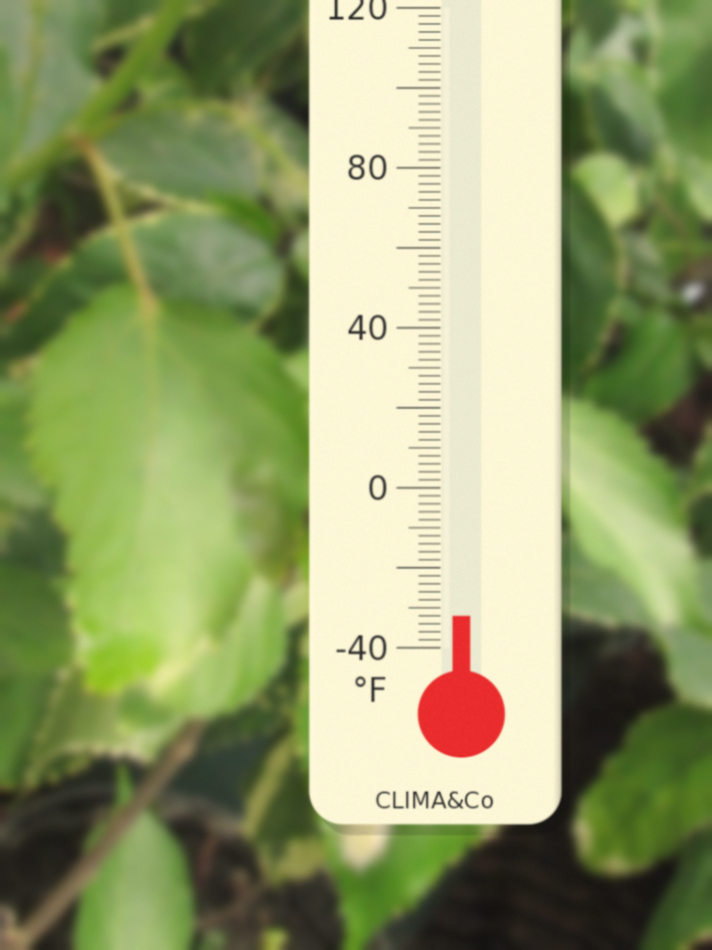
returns -32 °F
